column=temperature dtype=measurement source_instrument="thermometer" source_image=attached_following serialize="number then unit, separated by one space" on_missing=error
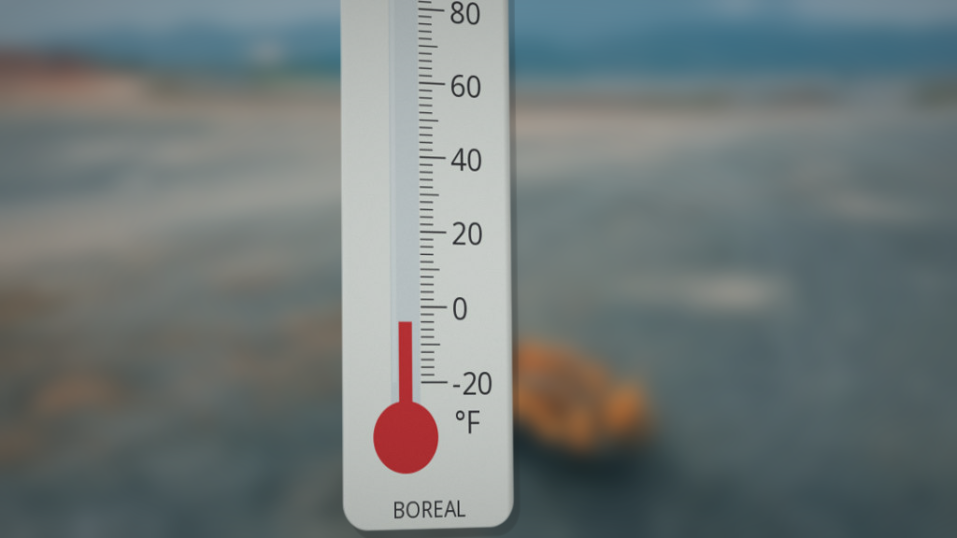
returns -4 °F
